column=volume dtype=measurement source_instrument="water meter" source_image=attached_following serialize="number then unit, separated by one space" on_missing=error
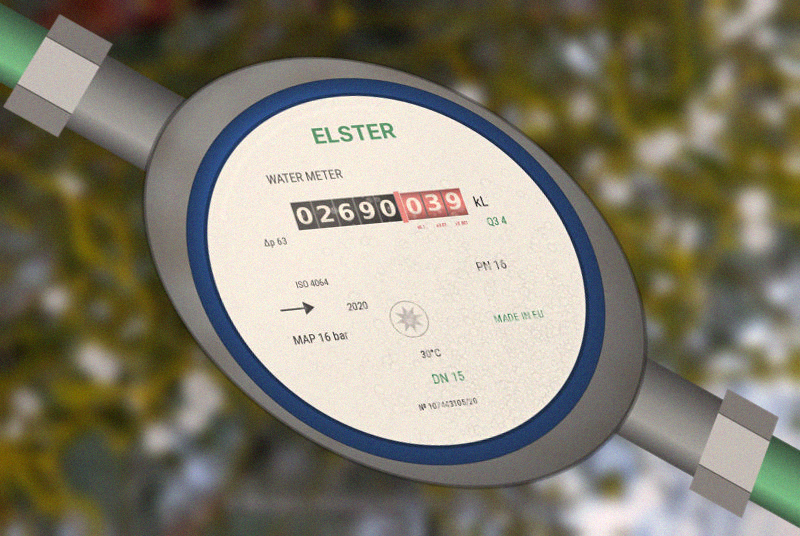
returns 2690.039 kL
